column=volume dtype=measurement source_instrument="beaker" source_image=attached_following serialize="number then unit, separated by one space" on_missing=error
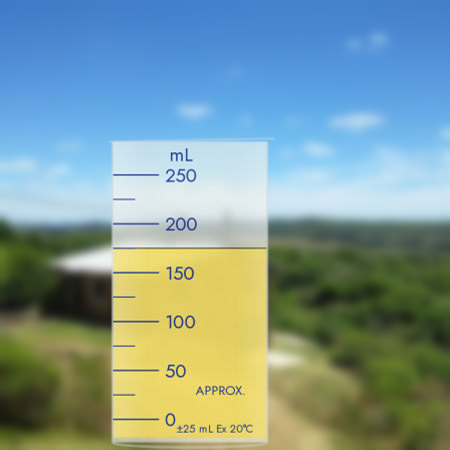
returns 175 mL
